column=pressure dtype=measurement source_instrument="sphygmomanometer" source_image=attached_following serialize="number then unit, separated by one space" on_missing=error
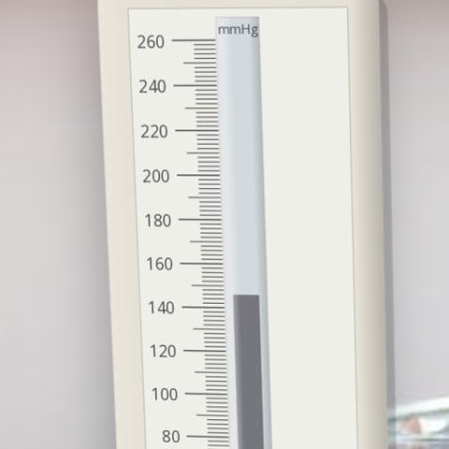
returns 146 mmHg
